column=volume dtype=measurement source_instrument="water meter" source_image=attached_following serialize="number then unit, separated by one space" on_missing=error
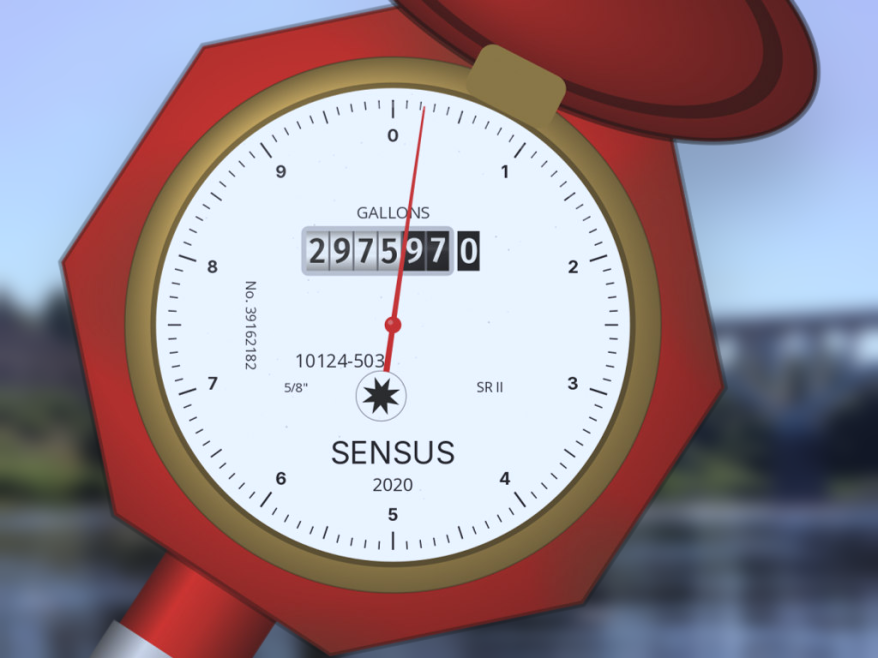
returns 2975970.2 gal
